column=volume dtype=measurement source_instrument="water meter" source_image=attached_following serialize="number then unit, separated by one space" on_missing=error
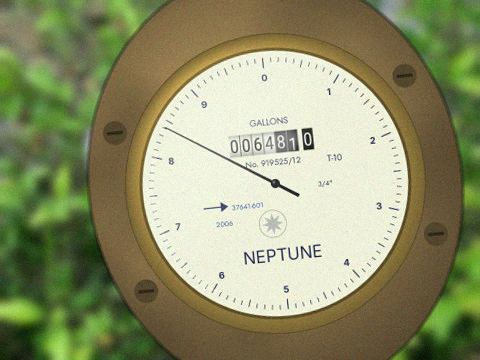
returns 64808.4 gal
